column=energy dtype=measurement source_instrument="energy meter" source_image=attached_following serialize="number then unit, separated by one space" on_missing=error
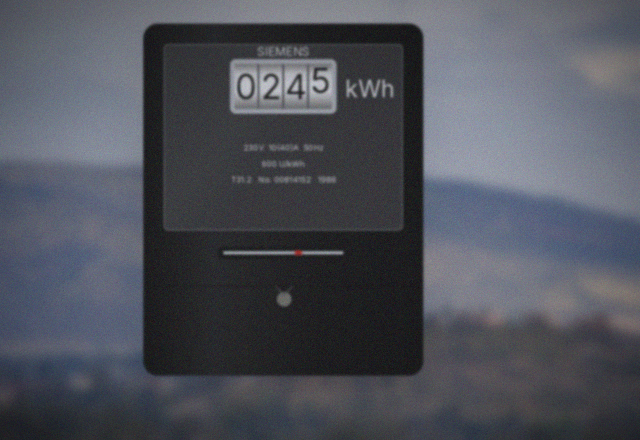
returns 245 kWh
